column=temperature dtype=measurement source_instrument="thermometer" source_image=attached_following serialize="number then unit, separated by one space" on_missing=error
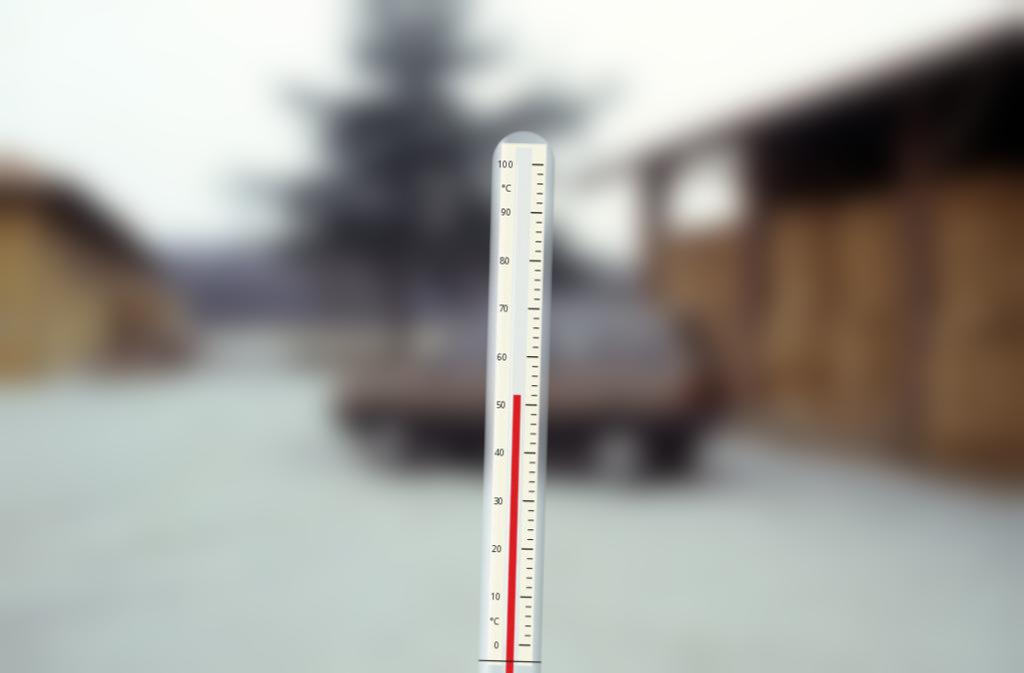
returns 52 °C
